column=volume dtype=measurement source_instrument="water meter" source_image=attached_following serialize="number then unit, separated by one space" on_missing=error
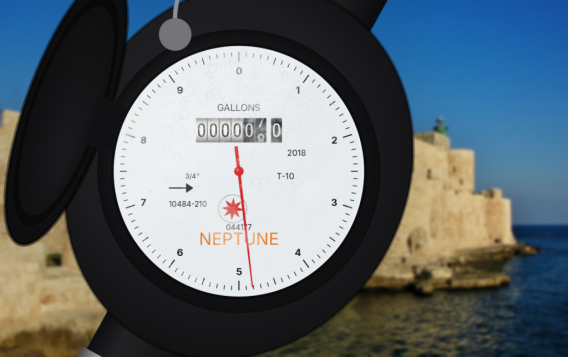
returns 74.8 gal
